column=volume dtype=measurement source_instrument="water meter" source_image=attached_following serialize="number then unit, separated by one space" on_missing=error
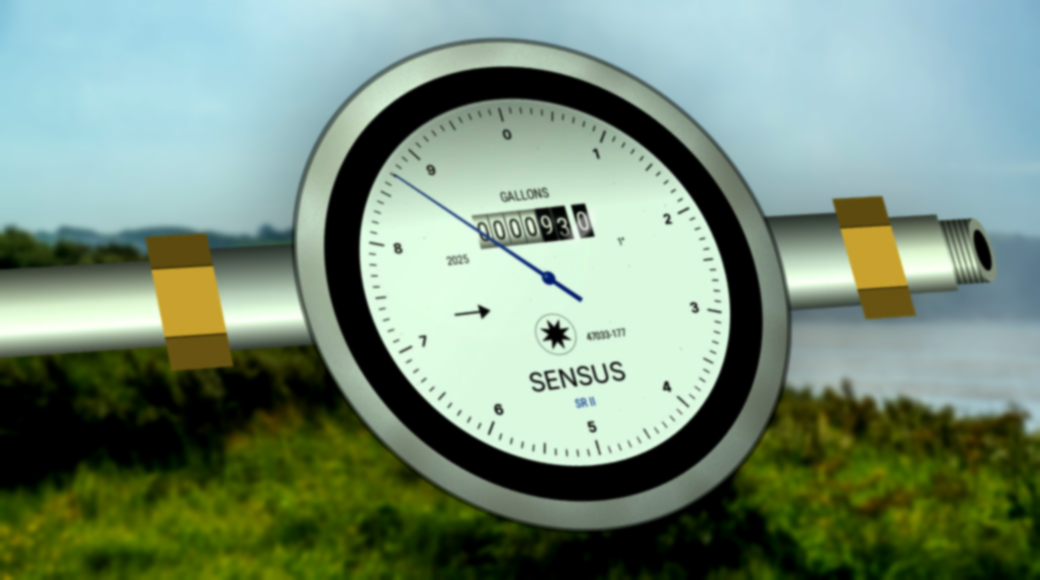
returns 928.7 gal
